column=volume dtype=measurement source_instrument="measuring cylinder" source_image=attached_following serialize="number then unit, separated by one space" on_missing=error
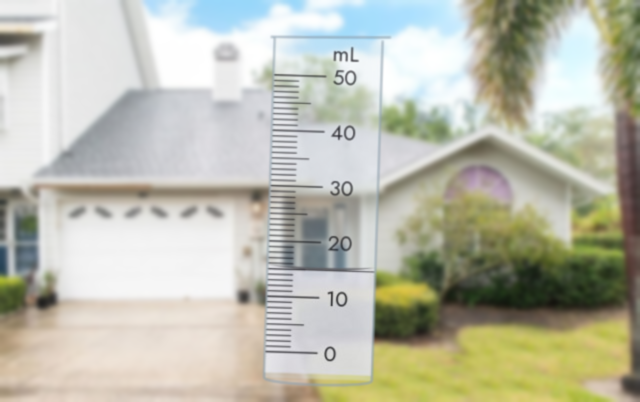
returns 15 mL
